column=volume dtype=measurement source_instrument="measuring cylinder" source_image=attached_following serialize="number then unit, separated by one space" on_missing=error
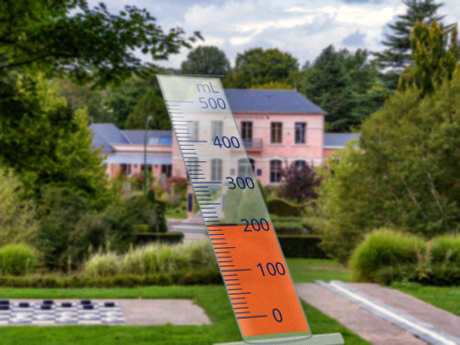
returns 200 mL
